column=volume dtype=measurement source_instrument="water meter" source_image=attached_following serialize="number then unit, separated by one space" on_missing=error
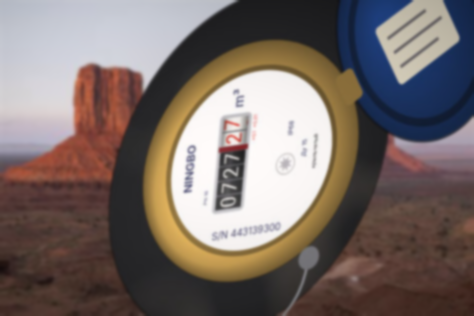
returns 727.27 m³
